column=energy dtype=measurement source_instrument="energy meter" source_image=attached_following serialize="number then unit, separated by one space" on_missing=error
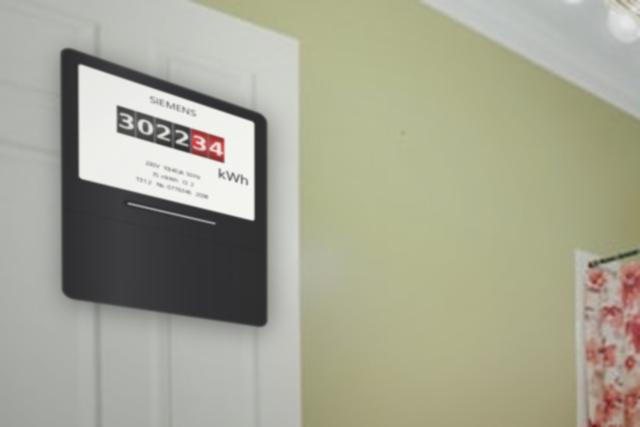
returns 3022.34 kWh
